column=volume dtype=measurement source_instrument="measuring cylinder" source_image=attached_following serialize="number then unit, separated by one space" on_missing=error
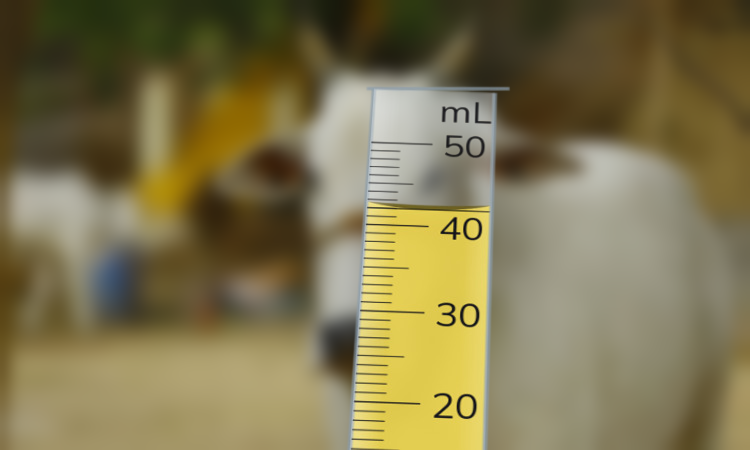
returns 42 mL
